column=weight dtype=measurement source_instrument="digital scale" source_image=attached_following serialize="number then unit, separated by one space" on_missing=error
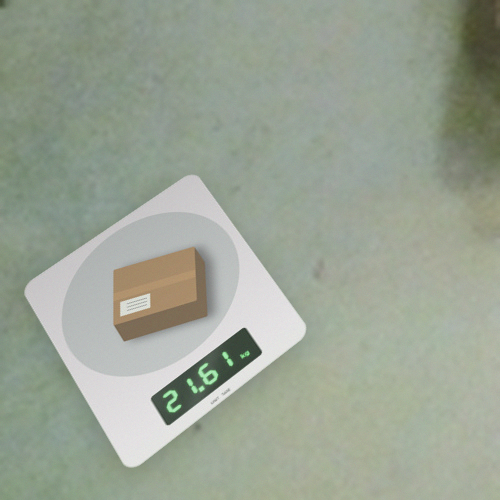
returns 21.61 kg
